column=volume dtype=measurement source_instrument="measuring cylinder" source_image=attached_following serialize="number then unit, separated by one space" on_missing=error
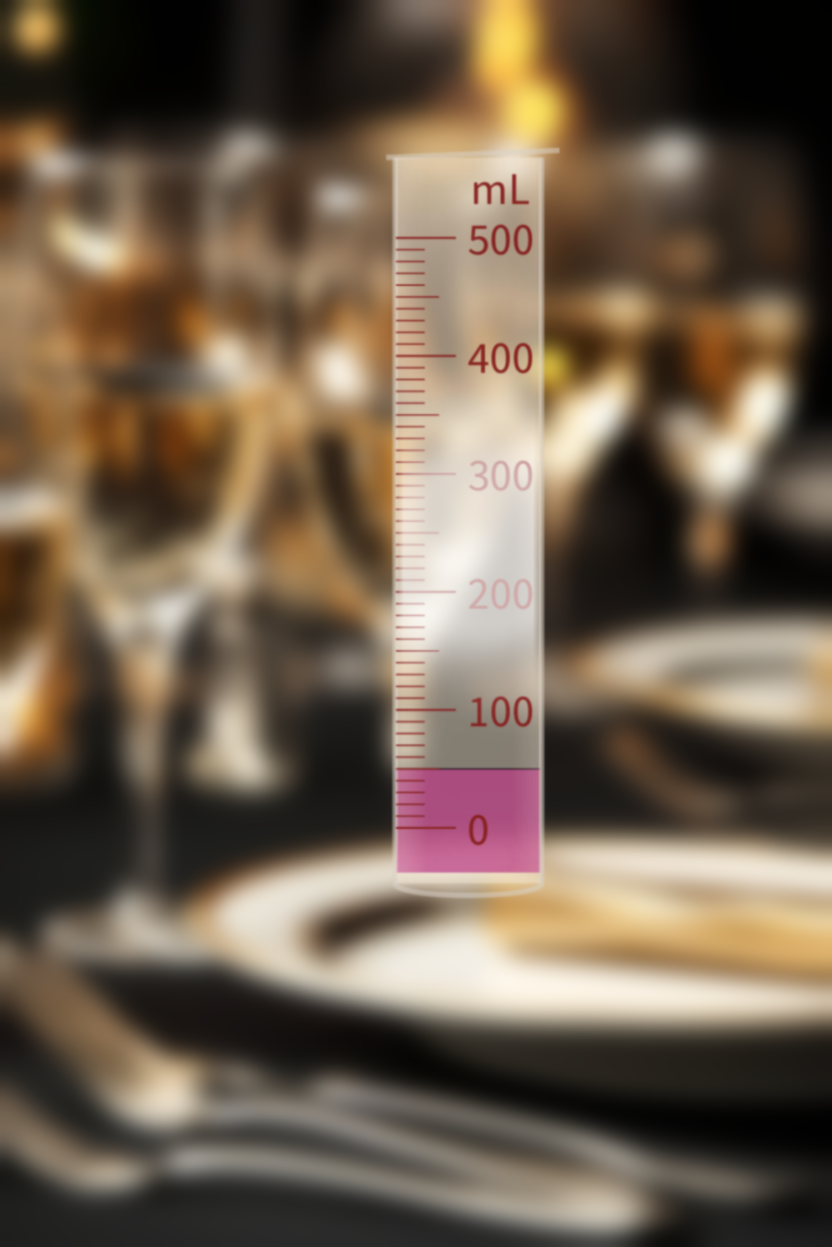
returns 50 mL
